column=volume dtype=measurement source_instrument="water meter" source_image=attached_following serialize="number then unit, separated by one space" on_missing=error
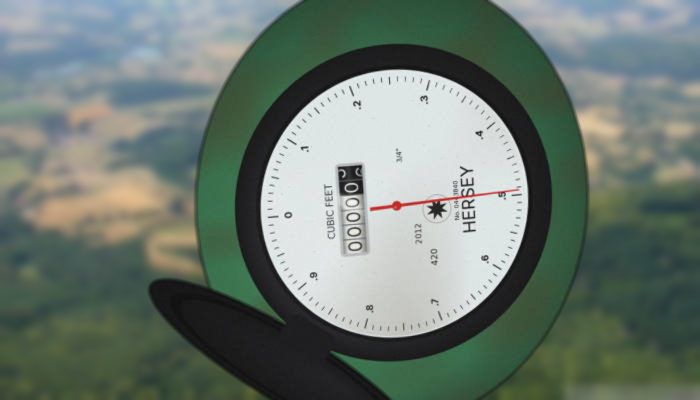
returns 5.49 ft³
